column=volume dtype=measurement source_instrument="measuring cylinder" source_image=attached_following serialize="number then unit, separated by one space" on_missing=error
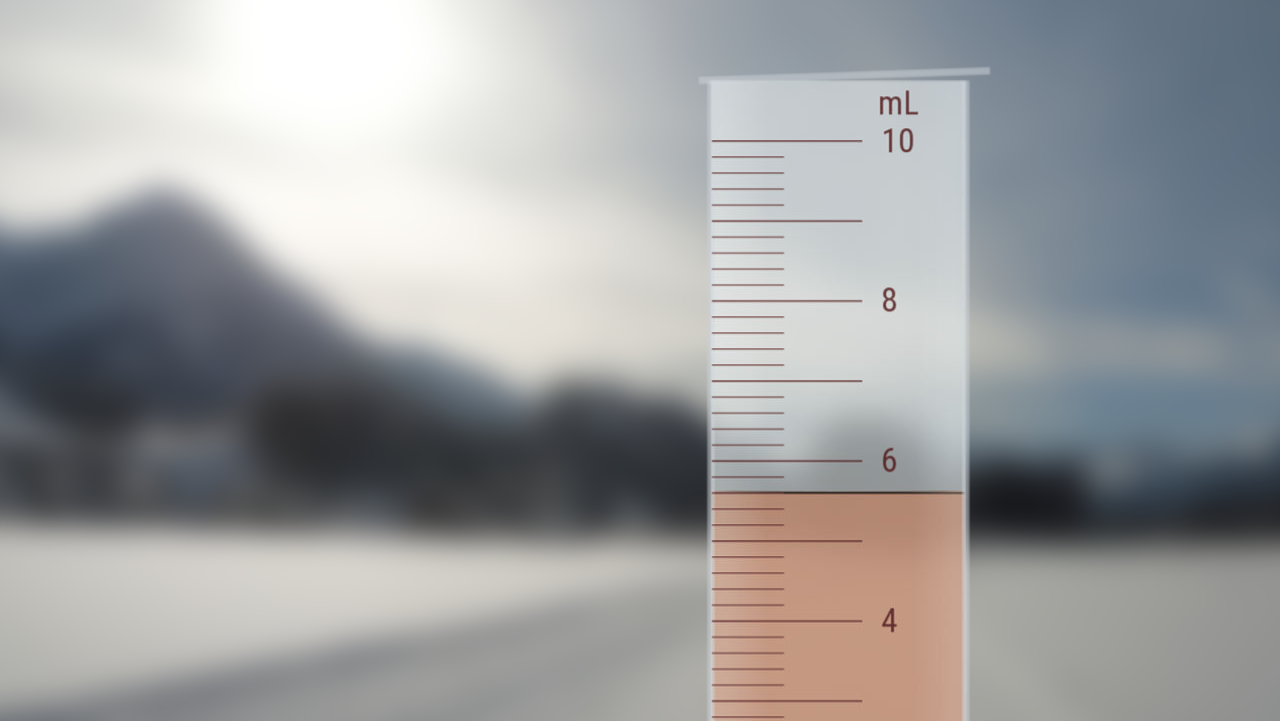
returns 5.6 mL
